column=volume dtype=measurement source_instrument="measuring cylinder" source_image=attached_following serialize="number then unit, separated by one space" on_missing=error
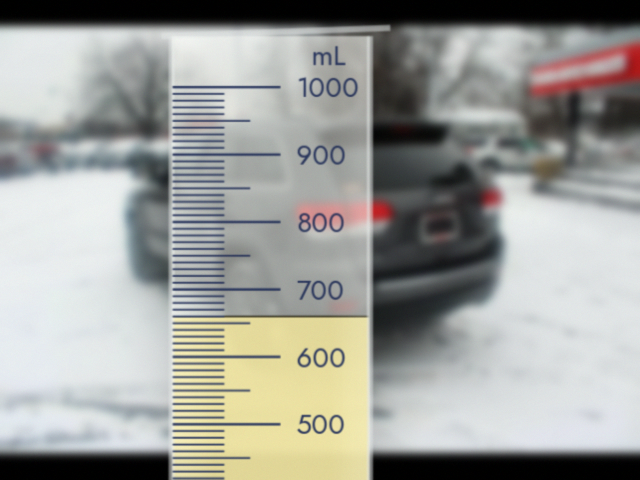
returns 660 mL
